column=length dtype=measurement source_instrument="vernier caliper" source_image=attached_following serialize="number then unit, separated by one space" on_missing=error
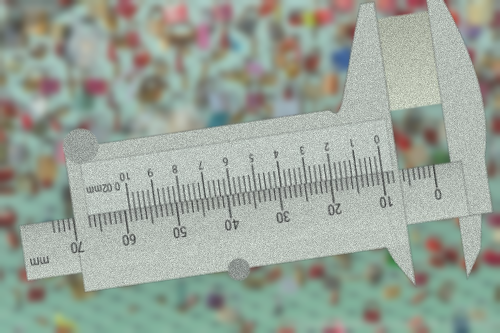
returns 10.0 mm
